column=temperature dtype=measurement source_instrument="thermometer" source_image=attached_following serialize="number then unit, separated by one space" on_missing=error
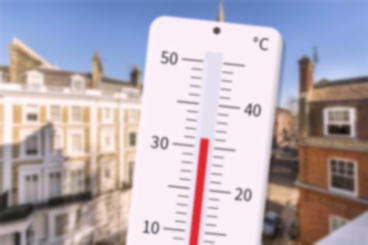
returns 32 °C
